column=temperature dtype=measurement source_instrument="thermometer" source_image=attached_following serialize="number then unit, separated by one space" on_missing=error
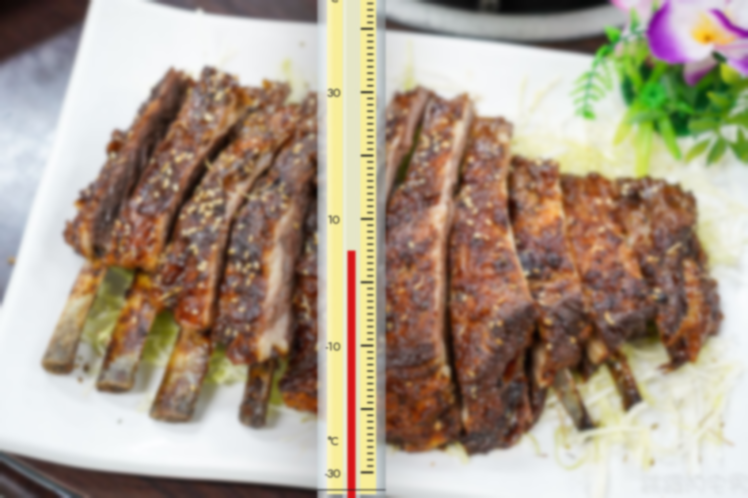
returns 5 °C
